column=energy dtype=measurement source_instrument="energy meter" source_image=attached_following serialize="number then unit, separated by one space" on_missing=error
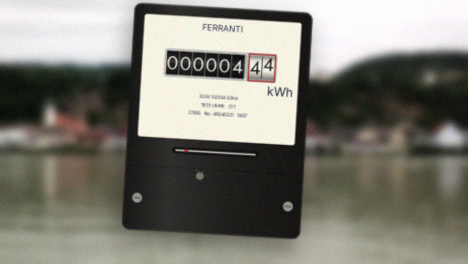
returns 4.44 kWh
